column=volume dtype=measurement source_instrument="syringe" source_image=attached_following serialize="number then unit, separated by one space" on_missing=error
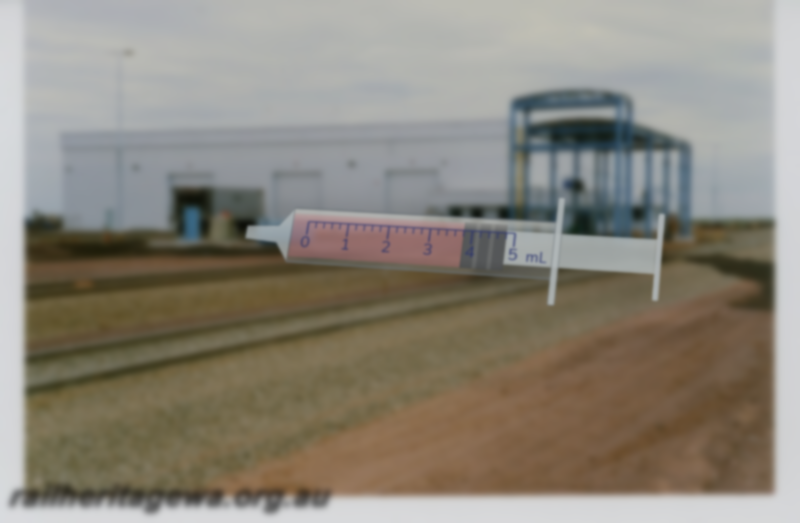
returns 3.8 mL
